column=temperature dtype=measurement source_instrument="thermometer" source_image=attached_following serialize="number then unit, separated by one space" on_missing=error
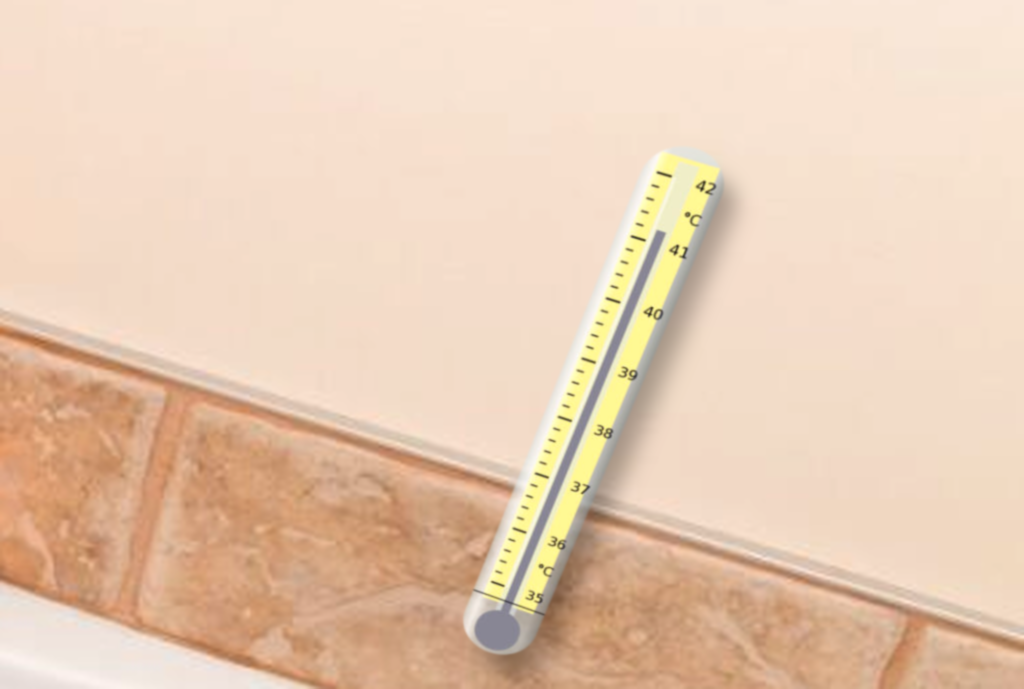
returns 41.2 °C
